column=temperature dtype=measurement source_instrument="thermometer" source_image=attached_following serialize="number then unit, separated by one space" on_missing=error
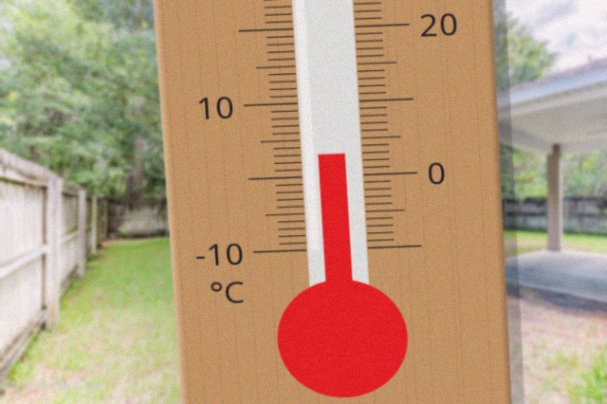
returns 3 °C
